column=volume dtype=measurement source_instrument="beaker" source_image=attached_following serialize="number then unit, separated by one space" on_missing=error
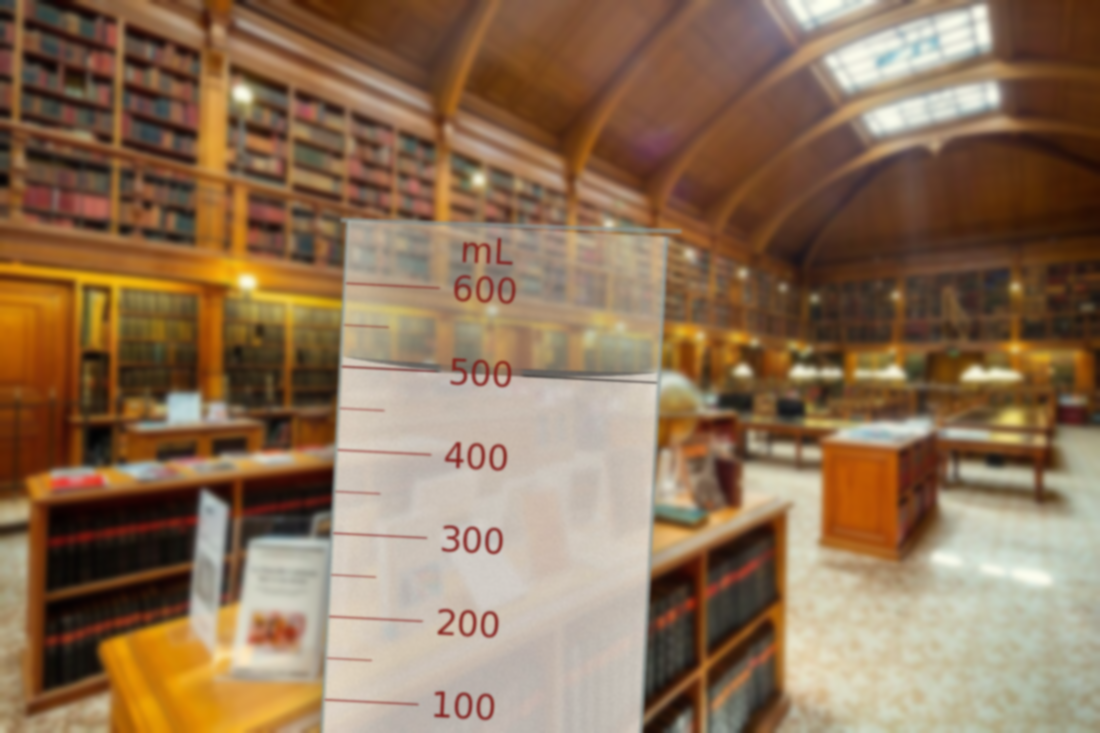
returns 500 mL
